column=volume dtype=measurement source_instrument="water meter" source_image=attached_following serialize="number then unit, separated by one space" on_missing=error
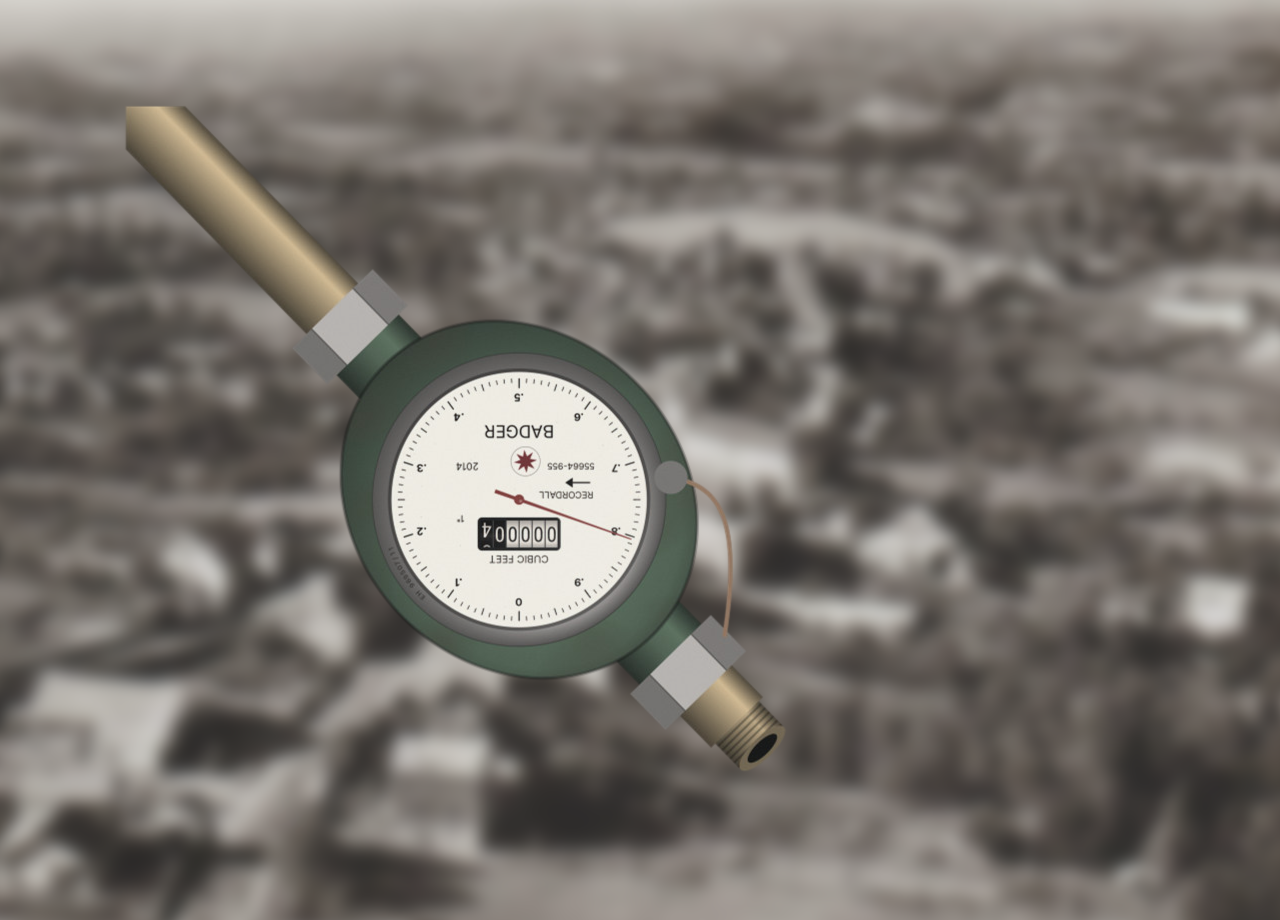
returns 3.80 ft³
